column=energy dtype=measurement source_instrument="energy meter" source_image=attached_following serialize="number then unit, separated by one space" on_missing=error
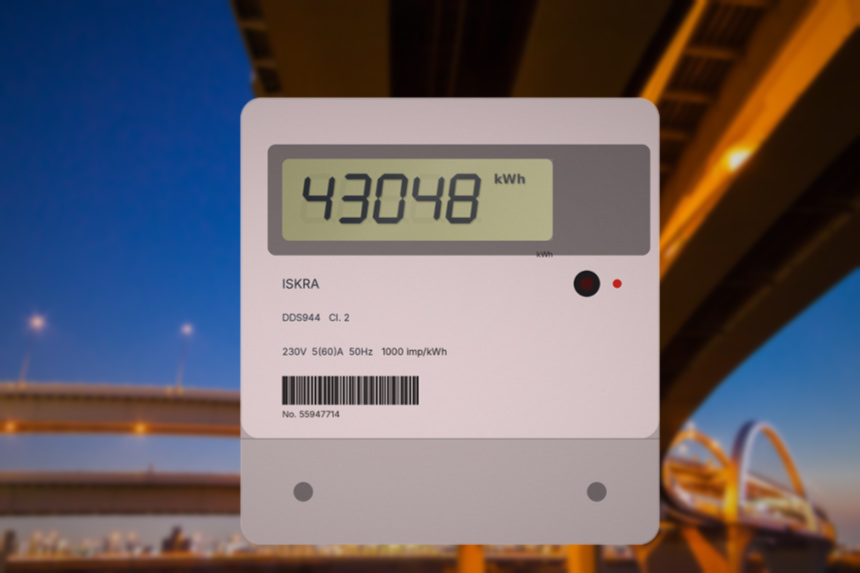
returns 43048 kWh
